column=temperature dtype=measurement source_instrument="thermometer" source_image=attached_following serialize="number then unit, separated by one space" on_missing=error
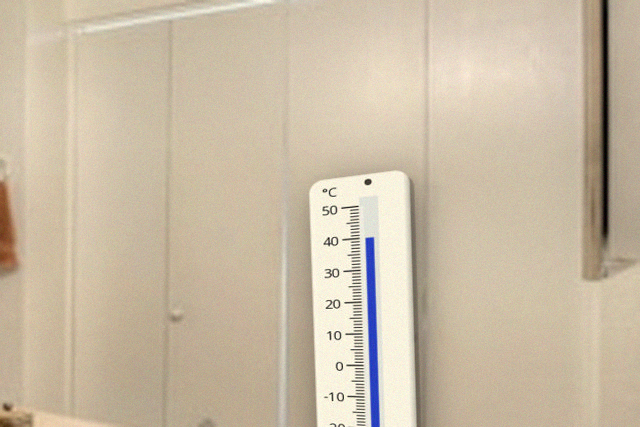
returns 40 °C
